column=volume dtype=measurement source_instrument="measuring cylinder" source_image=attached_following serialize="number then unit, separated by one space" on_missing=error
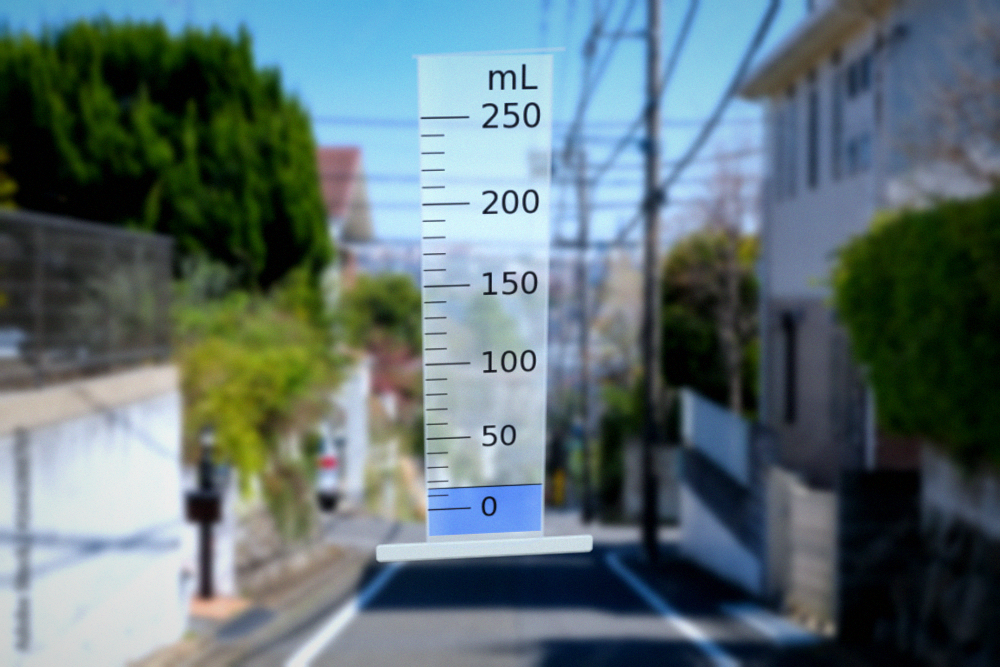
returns 15 mL
